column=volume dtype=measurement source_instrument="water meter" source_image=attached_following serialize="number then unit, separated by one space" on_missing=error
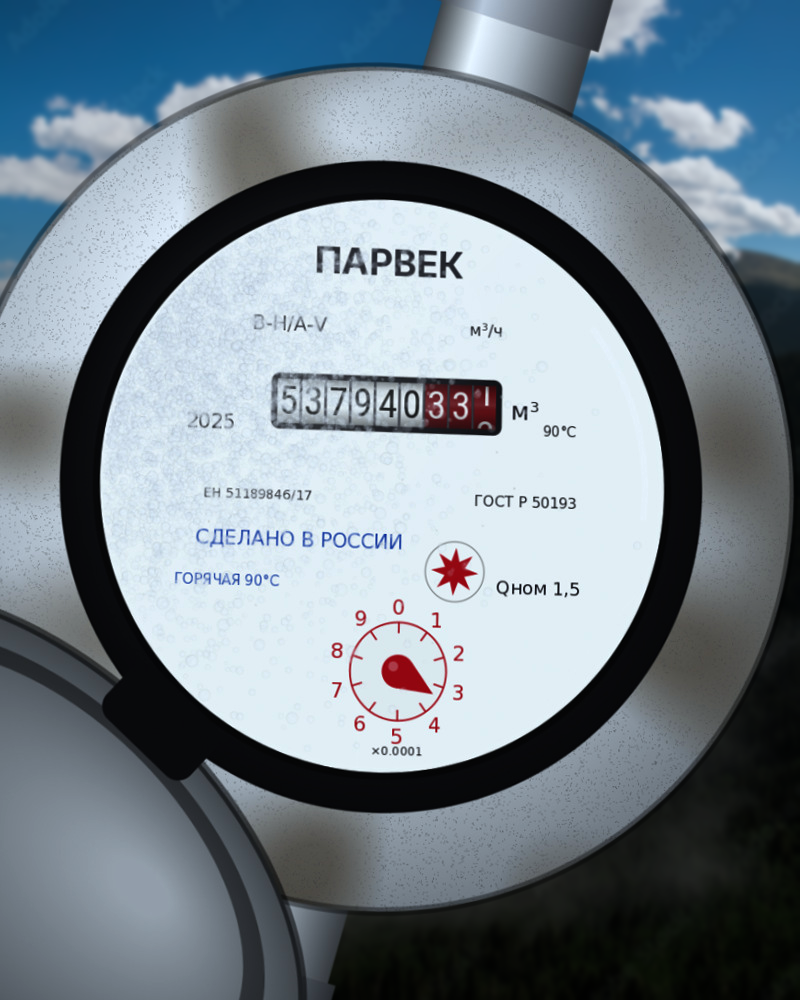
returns 537940.3313 m³
